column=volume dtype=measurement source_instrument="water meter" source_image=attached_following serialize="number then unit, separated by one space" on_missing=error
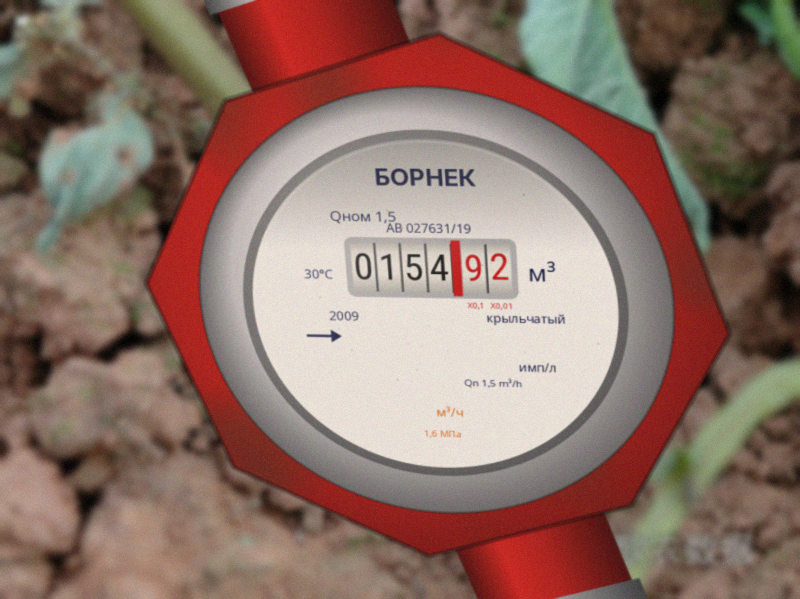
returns 154.92 m³
